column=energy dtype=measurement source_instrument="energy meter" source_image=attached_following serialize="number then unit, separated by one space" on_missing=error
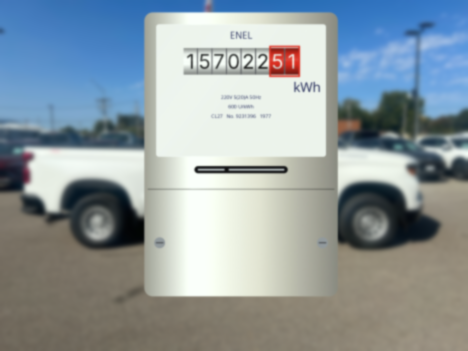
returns 157022.51 kWh
